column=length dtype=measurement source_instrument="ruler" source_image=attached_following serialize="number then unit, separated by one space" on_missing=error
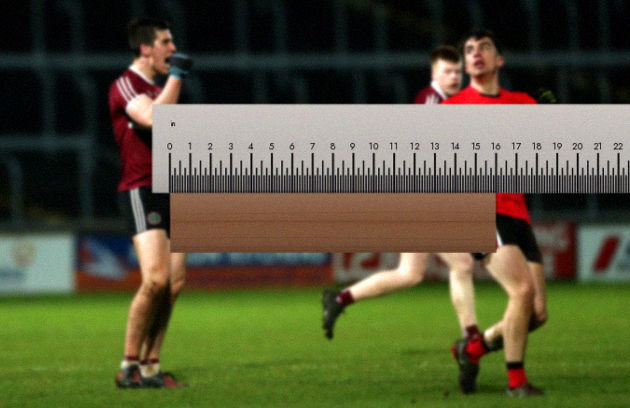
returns 16 in
